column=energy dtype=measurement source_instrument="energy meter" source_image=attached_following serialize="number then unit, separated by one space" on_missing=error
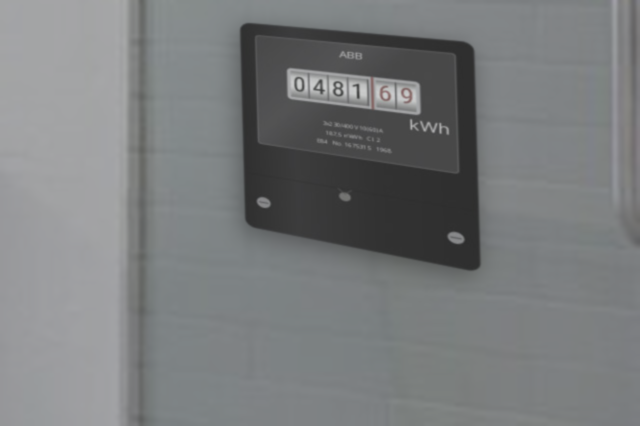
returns 481.69 kWh
